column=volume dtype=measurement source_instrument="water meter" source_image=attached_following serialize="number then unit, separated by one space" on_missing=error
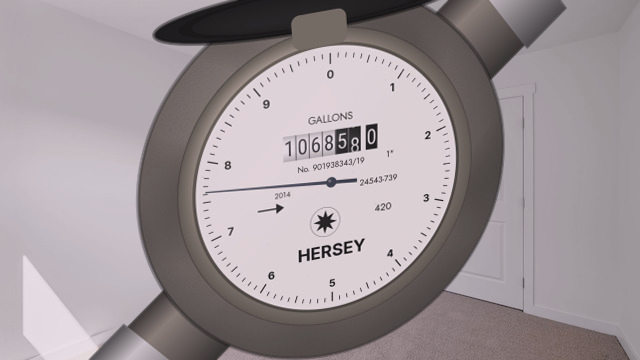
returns 1068577.6 gal
